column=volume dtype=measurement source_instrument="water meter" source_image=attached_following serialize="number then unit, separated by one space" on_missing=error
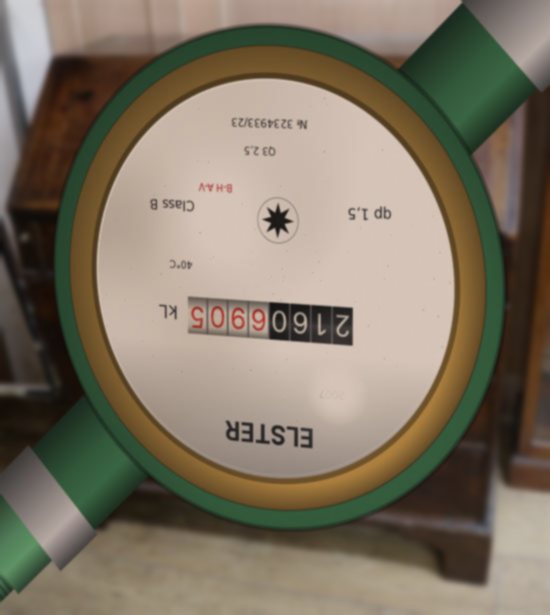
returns 2160.6905 kL
